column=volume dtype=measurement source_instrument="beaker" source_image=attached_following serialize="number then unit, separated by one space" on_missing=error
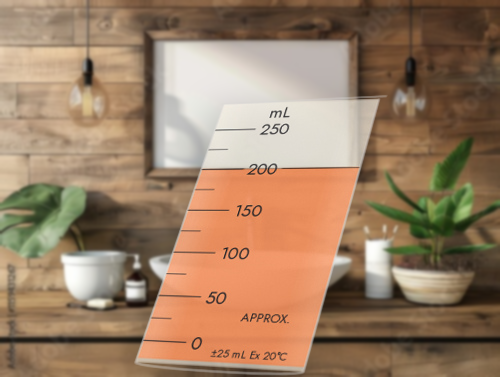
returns 200 mL
